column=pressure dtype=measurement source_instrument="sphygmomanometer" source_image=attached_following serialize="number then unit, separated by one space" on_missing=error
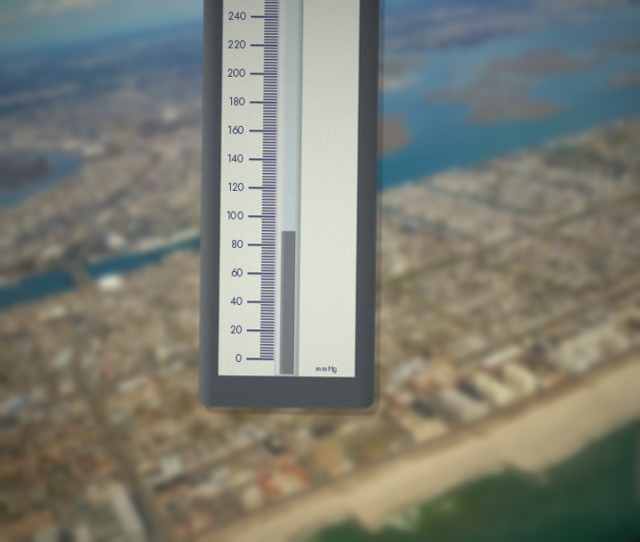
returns 90 mmHg
